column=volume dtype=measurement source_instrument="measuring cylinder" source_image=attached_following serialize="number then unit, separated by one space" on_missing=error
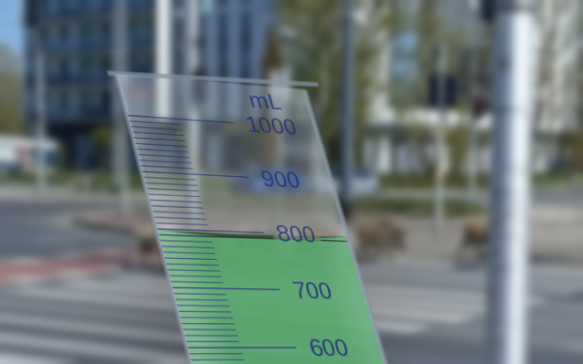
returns 790 mL
